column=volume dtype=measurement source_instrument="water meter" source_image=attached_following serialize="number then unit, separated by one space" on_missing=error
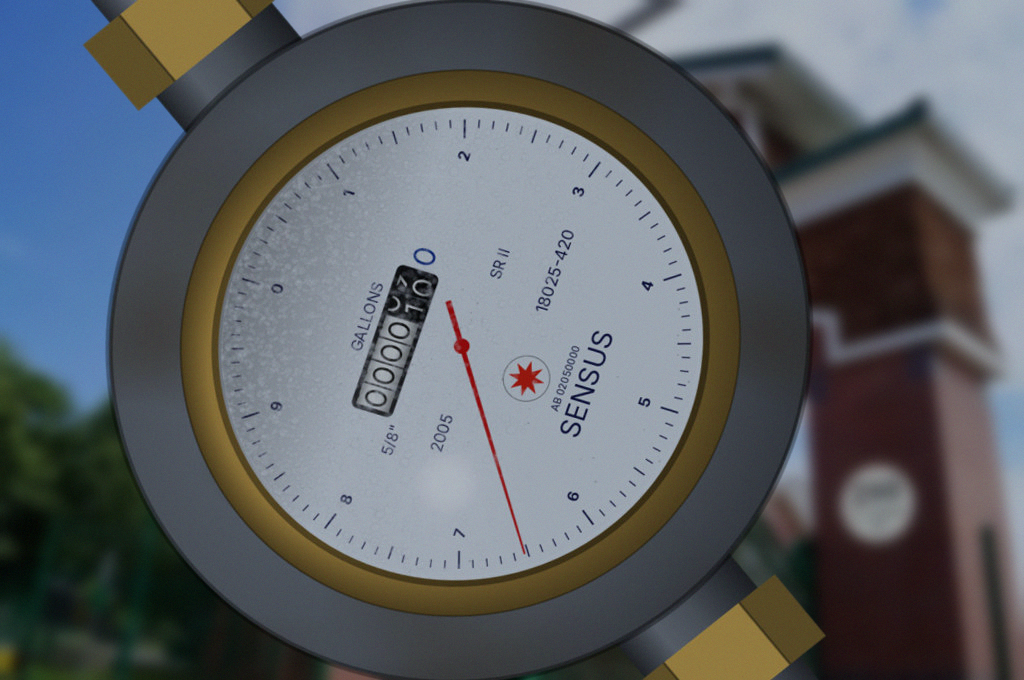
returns 96.5 gal
